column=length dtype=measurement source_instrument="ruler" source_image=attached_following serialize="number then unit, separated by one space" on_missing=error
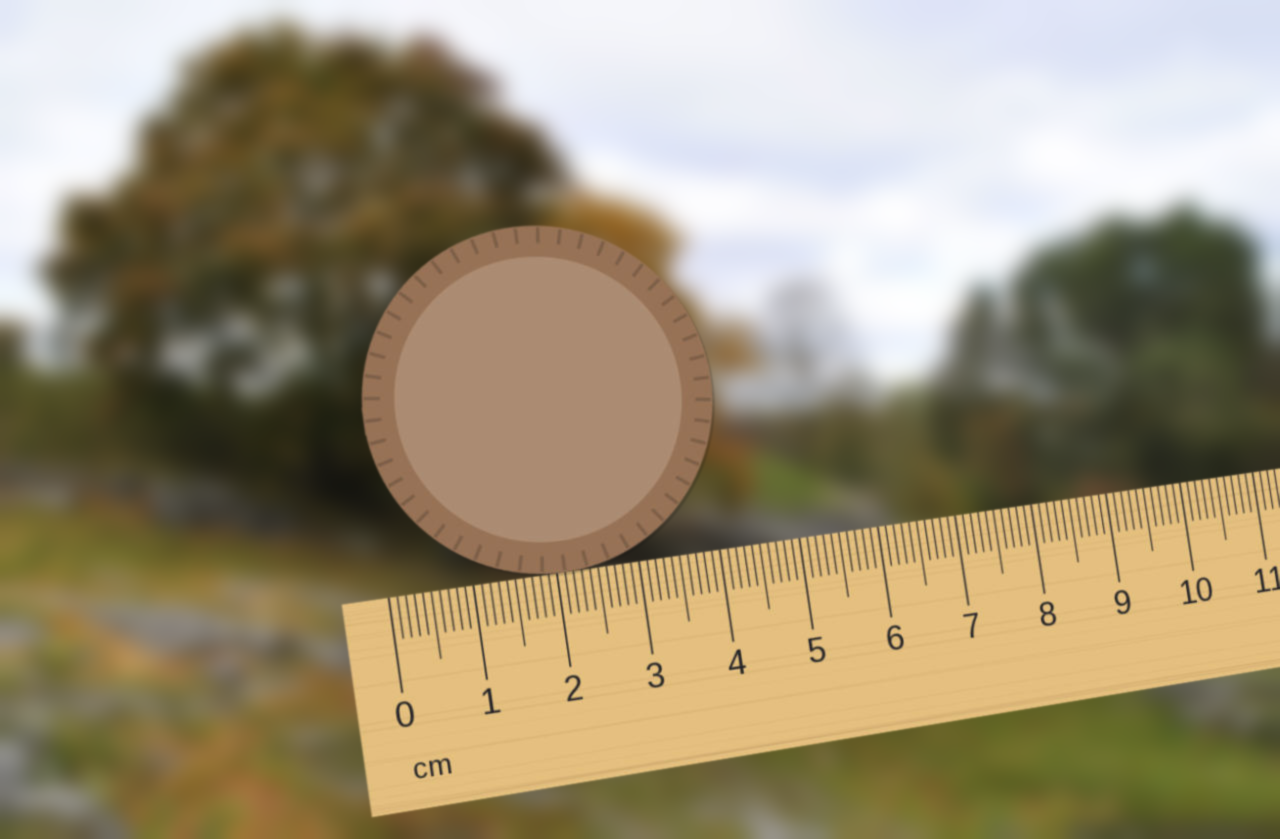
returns 4.2 cm
